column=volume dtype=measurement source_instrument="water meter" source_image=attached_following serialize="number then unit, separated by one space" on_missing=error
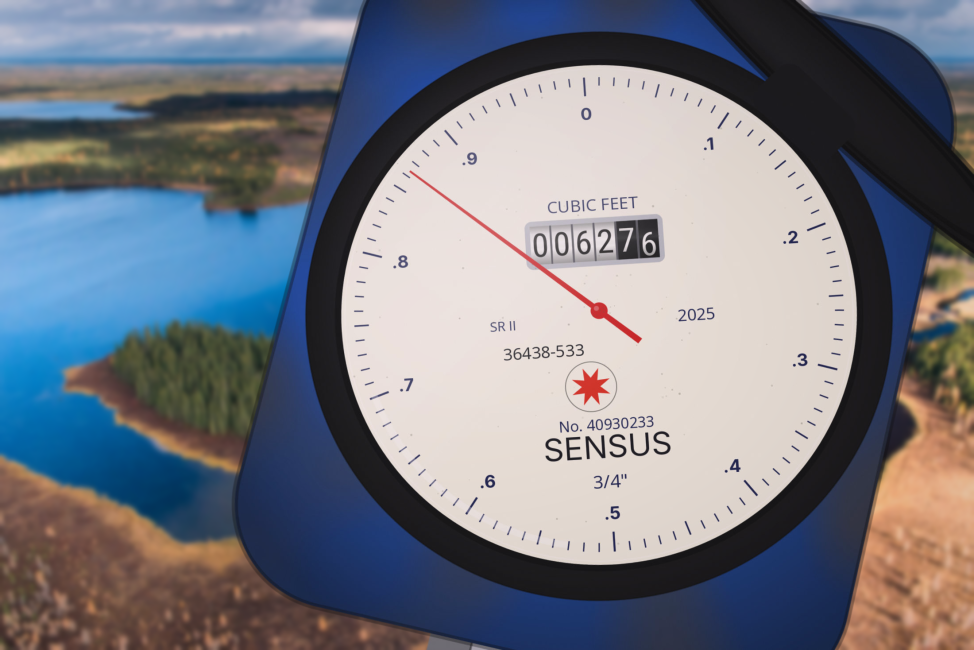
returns 6275.86 ft³
